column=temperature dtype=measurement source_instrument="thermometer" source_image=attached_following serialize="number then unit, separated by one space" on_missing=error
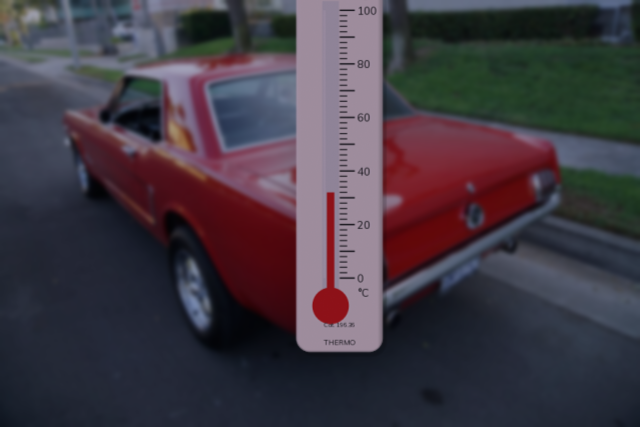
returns 32 °C
